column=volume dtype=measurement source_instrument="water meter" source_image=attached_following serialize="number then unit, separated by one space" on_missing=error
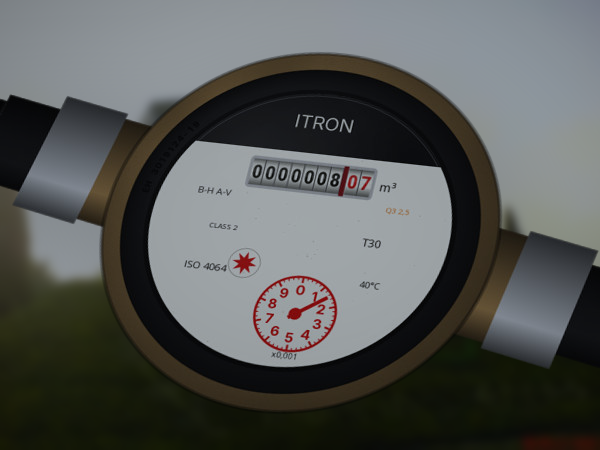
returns 8.071 m³
